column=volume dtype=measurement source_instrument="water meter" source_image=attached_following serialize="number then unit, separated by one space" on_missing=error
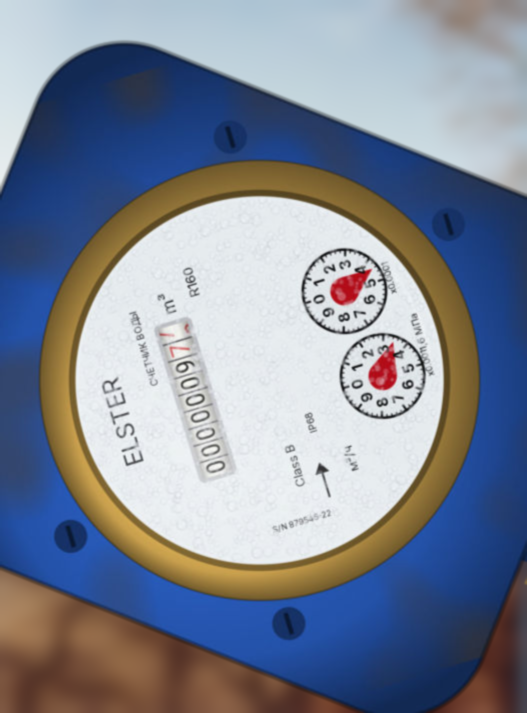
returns 9.7734 m³
